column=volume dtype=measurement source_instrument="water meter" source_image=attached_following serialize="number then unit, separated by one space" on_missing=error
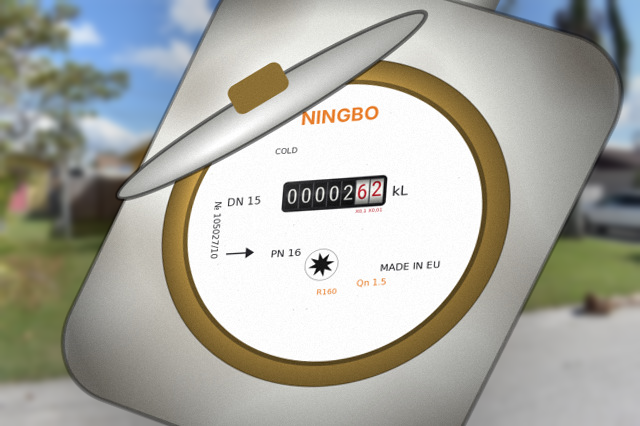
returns 2.62 kL
